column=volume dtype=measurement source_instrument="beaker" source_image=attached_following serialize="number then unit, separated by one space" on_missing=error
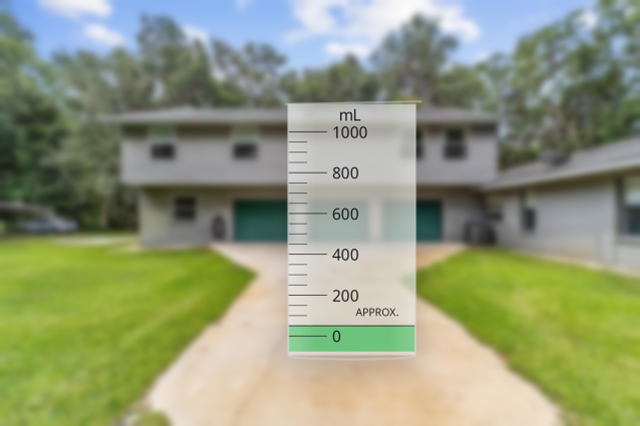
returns 50 mL
